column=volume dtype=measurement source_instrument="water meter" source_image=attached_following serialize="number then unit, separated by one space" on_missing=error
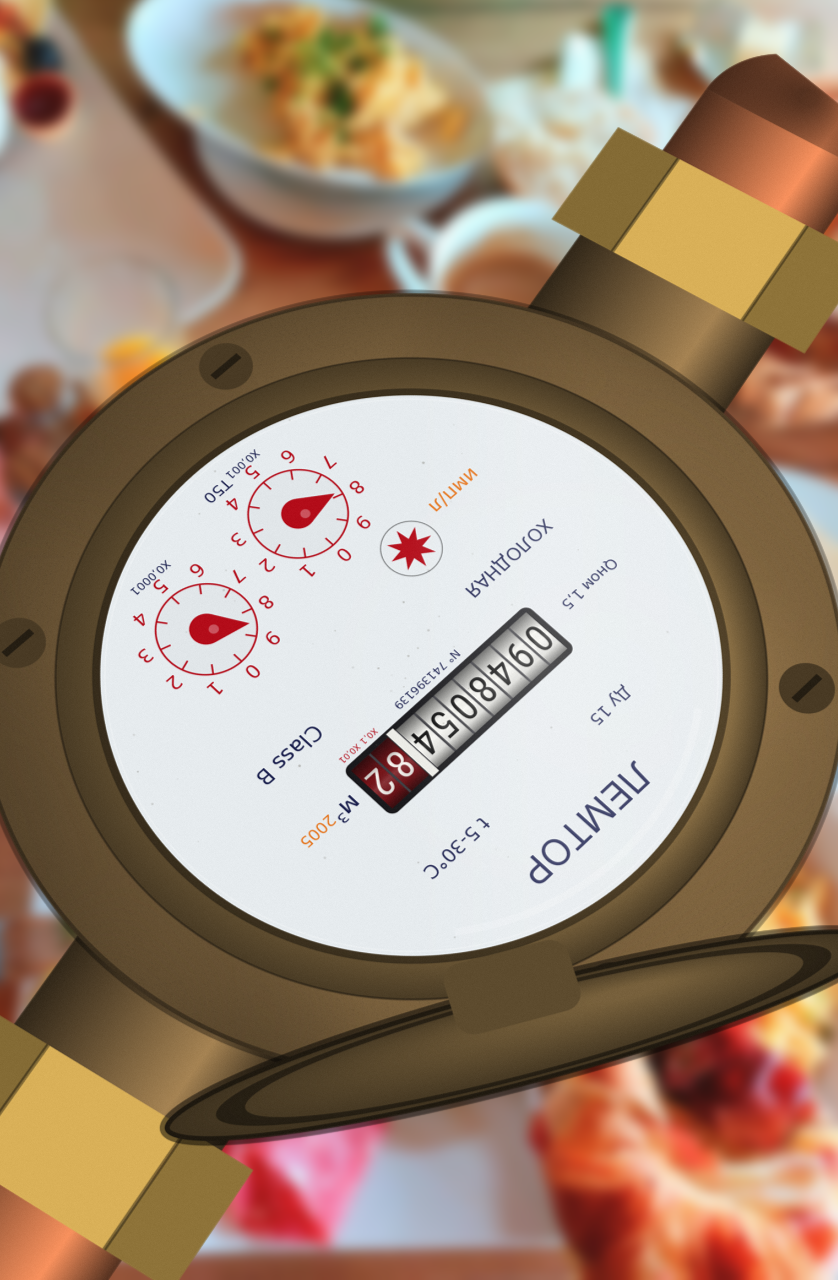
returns 948054.8278 m³
